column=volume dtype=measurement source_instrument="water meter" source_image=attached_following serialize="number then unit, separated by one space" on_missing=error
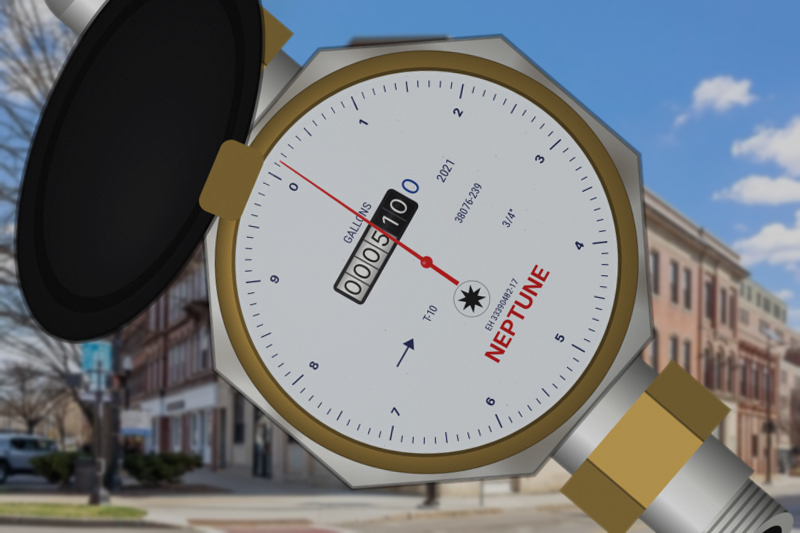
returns 5100.1 gal
